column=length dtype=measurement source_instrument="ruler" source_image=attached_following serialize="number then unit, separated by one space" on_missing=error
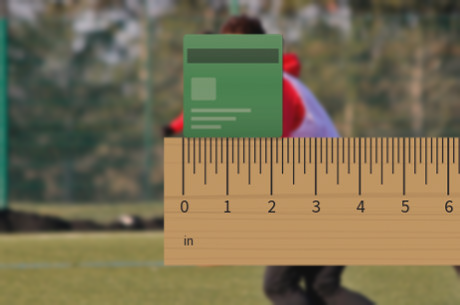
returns 2.25 in
